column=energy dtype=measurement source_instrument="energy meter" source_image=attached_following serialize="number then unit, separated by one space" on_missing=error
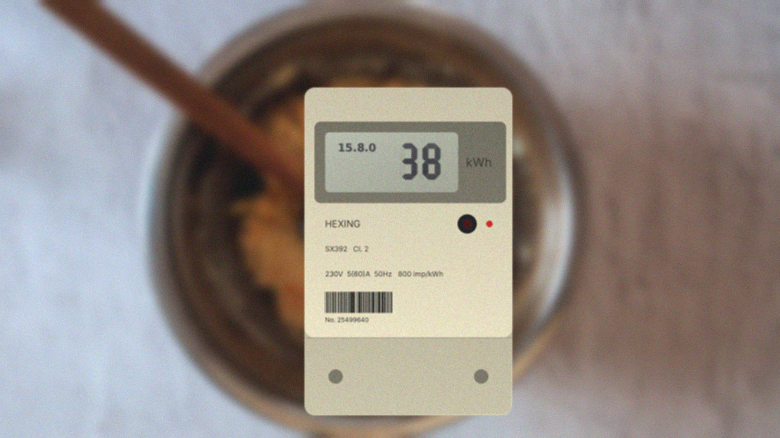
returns 38 kWh
